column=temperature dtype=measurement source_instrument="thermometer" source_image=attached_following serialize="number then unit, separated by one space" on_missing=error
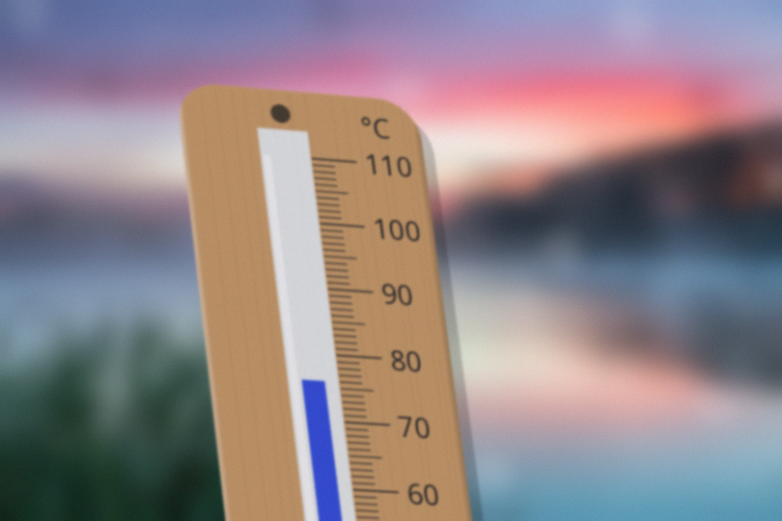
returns 76 °C
